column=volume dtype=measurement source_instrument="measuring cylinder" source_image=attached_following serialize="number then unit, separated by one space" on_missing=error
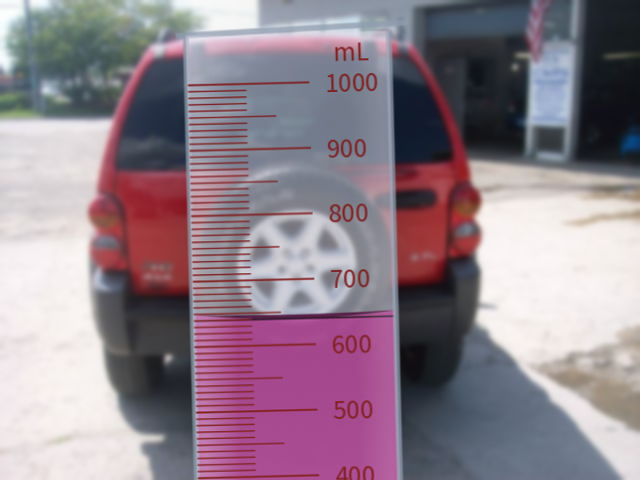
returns 640 mL
